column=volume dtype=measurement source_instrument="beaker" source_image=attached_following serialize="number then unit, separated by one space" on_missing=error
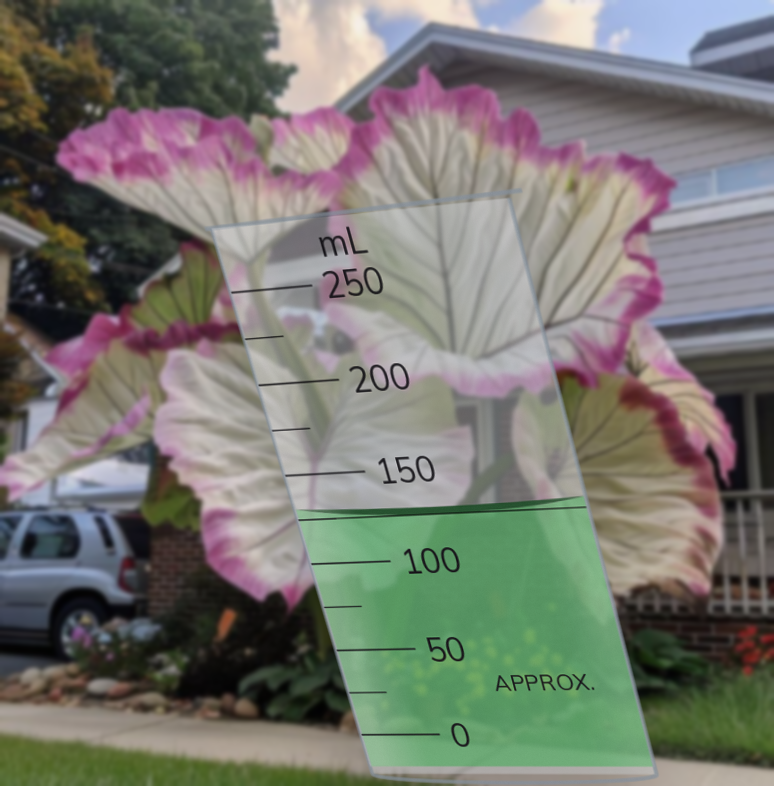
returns 125 mL
